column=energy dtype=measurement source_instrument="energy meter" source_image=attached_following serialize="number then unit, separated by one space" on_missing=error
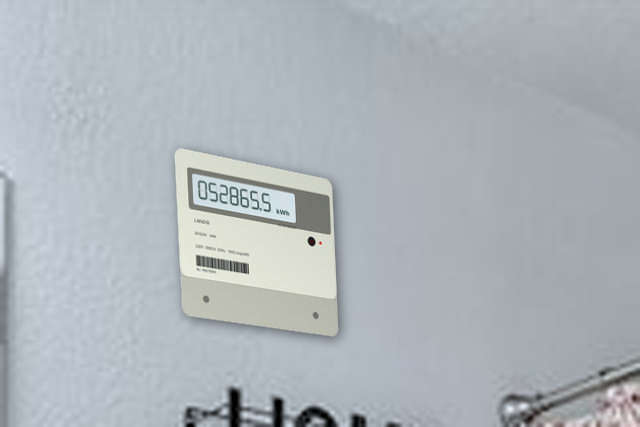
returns 52865.5 kWh
